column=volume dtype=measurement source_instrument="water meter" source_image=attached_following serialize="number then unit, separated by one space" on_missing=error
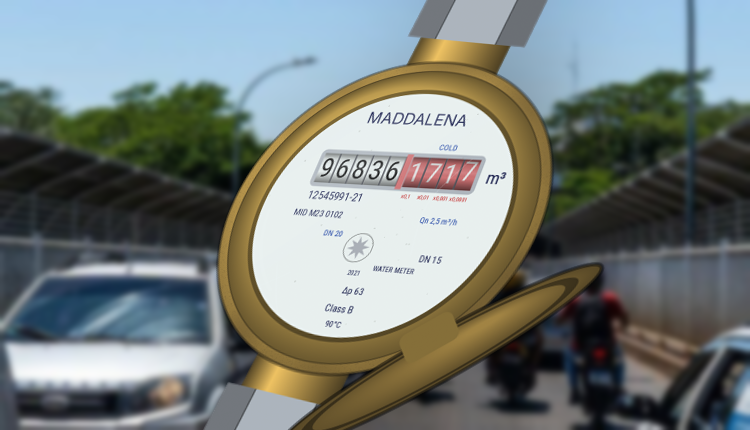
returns 96836.1717 m³
